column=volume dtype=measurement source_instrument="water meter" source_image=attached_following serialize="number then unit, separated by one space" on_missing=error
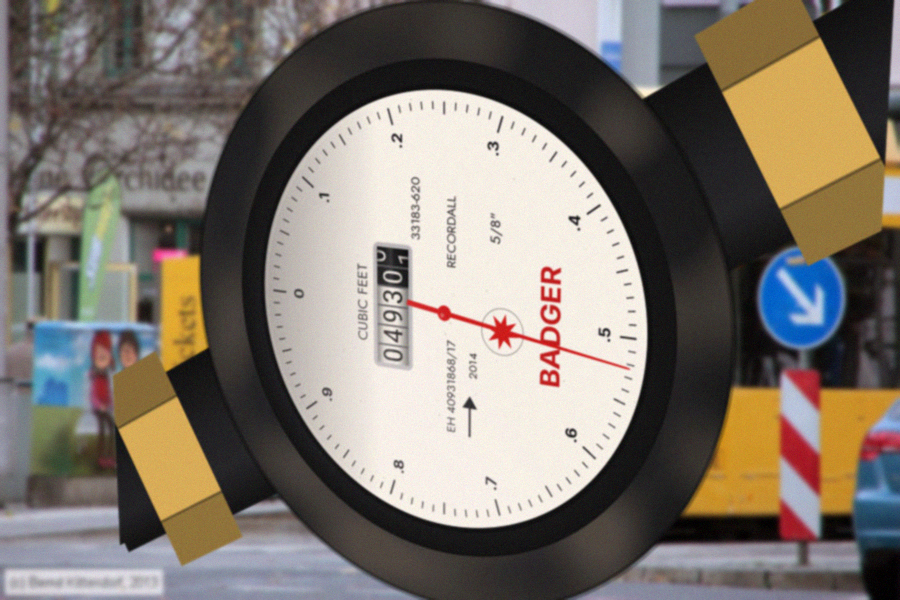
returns 49300.52 ft³
